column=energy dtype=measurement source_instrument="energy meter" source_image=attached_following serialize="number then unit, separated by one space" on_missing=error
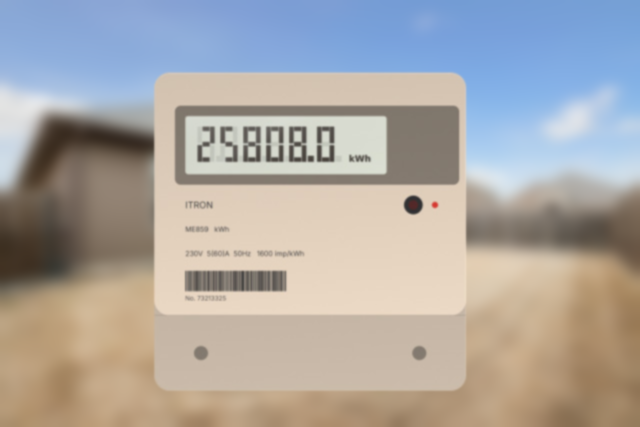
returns 25808.0 kWh
